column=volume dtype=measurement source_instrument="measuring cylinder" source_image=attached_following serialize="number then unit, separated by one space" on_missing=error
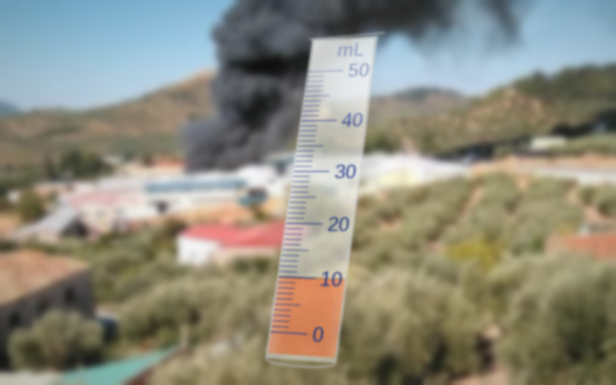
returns 10 mL
